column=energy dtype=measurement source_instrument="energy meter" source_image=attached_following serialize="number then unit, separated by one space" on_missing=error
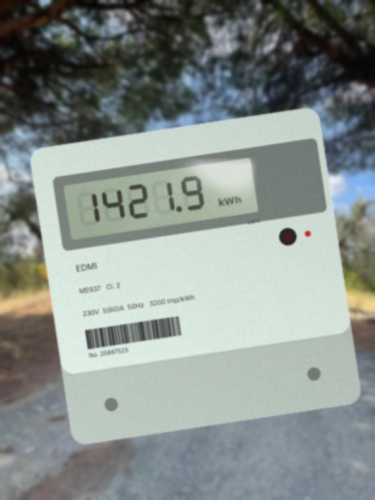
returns 1421.9 kWh
